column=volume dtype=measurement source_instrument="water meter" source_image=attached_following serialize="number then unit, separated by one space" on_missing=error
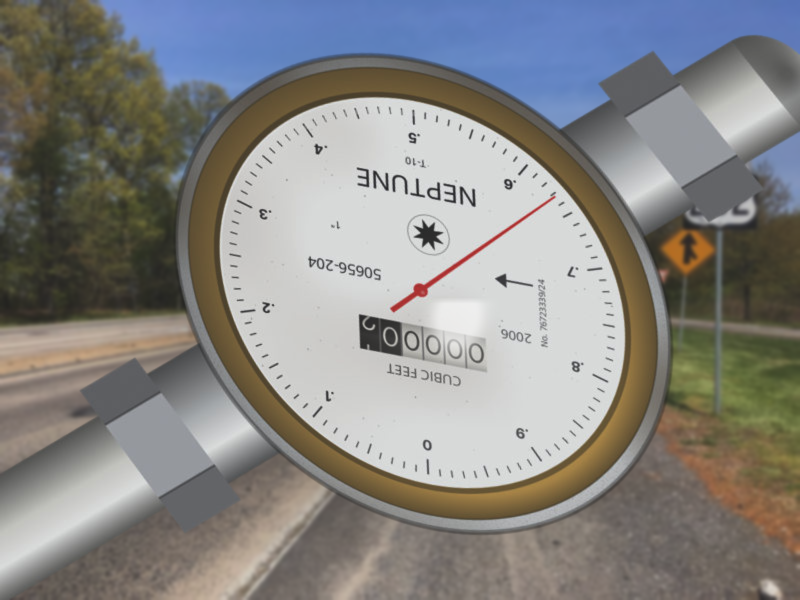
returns 1.63 ft³
